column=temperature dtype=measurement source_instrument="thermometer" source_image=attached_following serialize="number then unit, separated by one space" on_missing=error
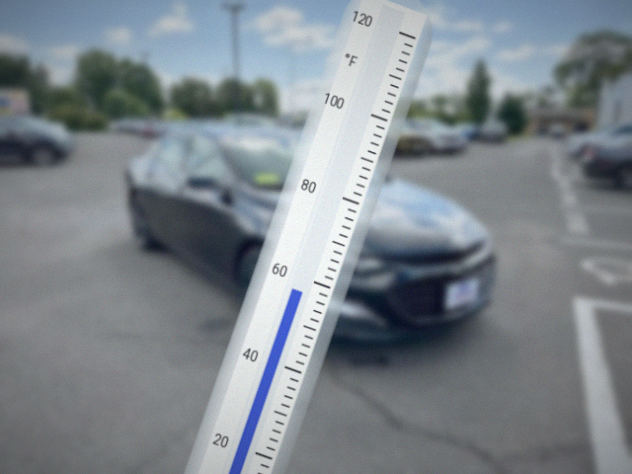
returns 57 °F
